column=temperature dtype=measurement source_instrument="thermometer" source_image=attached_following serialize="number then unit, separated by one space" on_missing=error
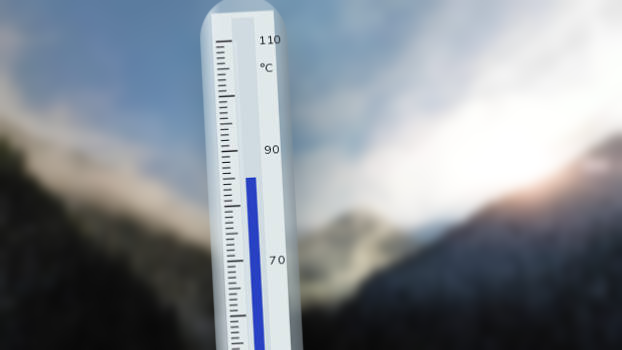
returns 85 °C
